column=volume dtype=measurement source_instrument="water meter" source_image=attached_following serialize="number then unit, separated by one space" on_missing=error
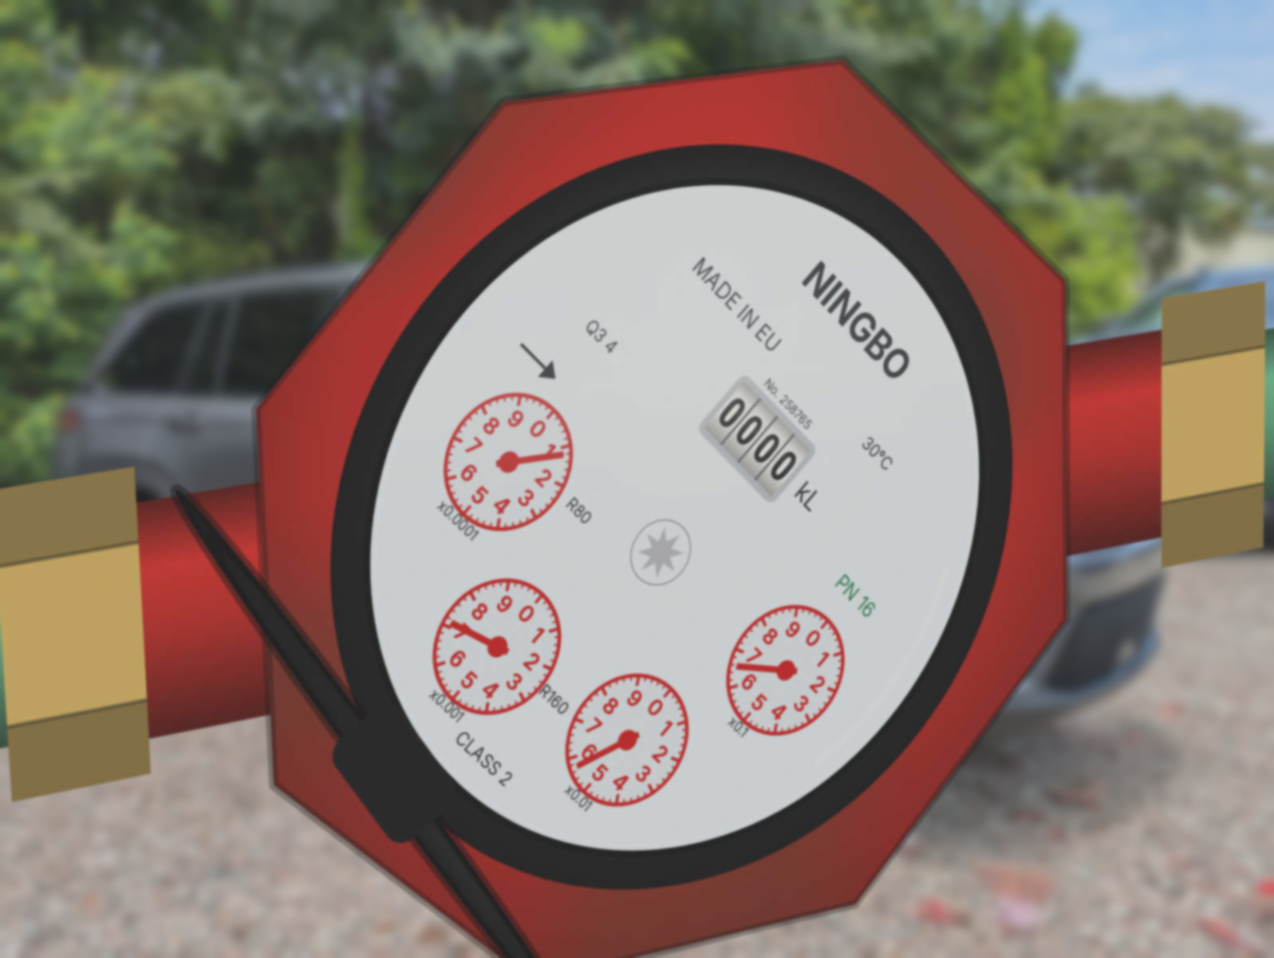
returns 0.6571 kL
